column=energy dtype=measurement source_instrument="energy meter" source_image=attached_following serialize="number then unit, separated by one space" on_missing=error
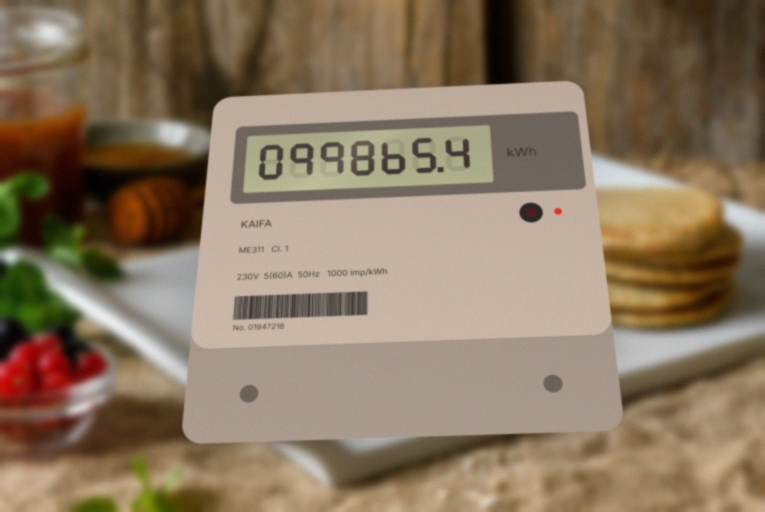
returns 99865.4 kWh
